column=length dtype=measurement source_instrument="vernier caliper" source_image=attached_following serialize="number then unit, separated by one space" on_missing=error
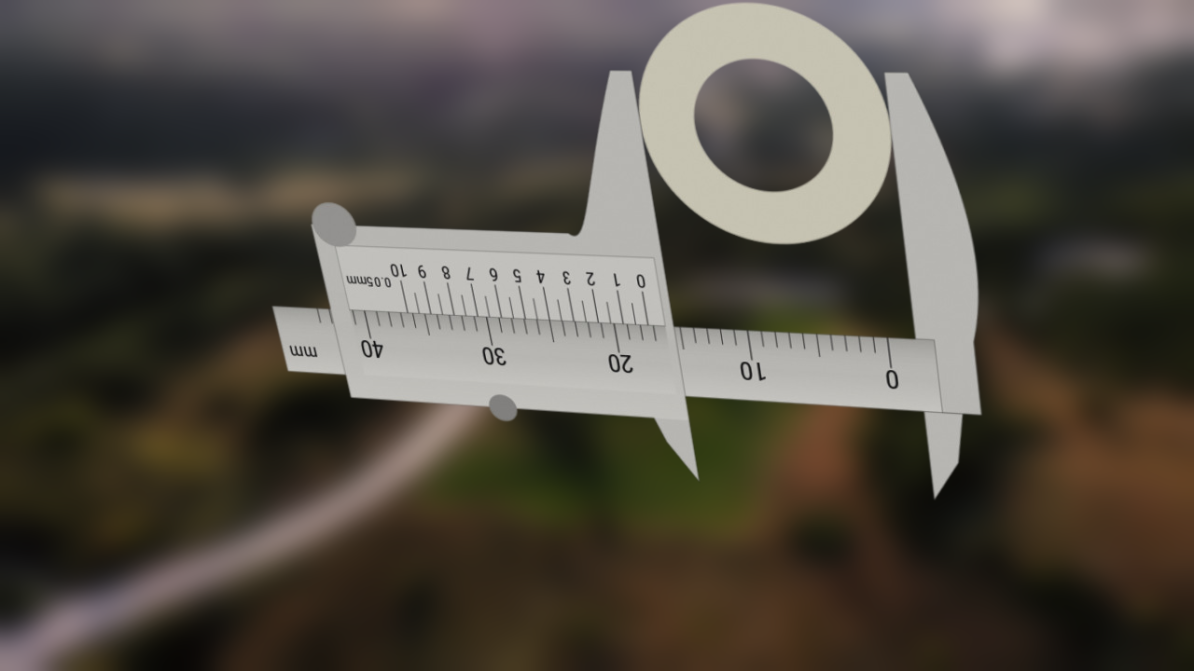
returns 17.4 mm
